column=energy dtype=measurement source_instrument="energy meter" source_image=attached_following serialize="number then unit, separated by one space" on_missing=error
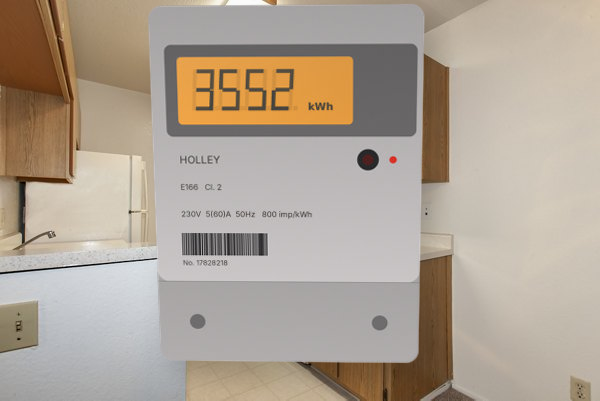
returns 3552 kWh
